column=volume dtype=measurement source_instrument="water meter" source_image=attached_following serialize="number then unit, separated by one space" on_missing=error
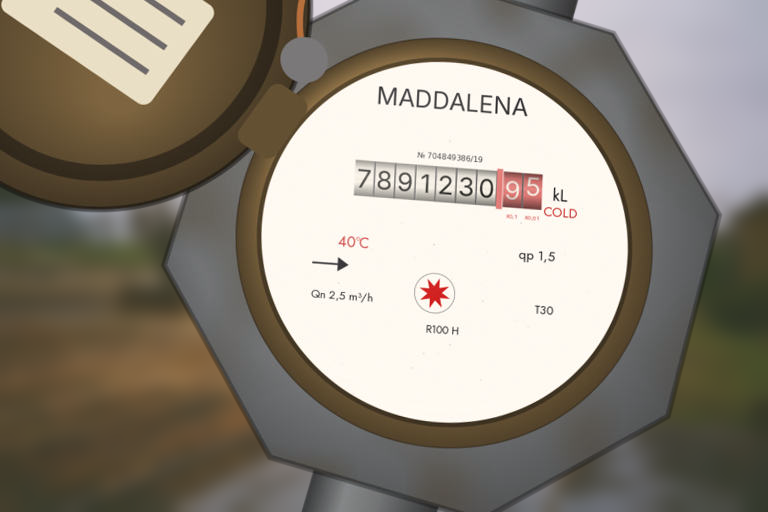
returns 7891230.95 kL
